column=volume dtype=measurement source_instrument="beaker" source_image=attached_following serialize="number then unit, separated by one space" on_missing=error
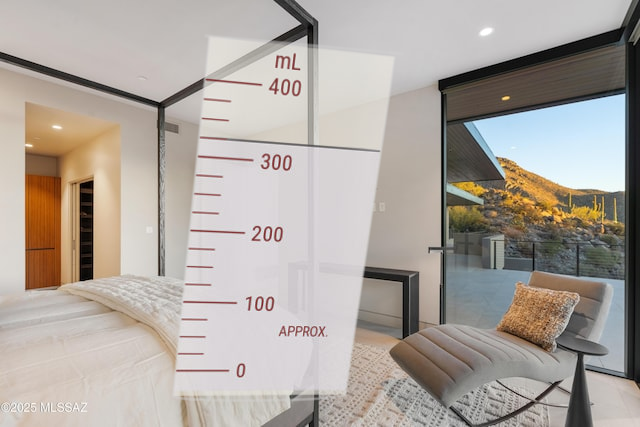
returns 325 mL
